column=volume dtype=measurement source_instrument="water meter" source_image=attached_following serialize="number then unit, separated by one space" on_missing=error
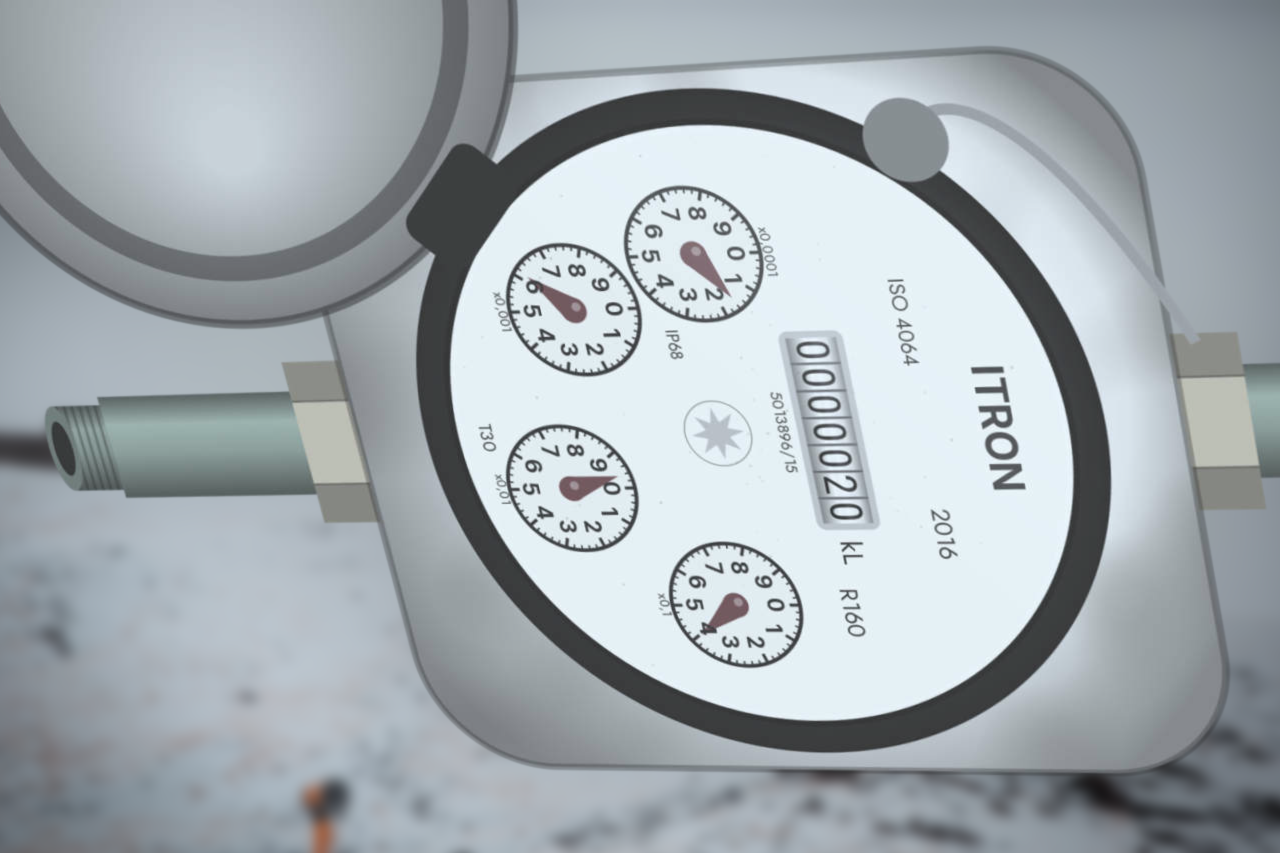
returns 20.3961 kL
